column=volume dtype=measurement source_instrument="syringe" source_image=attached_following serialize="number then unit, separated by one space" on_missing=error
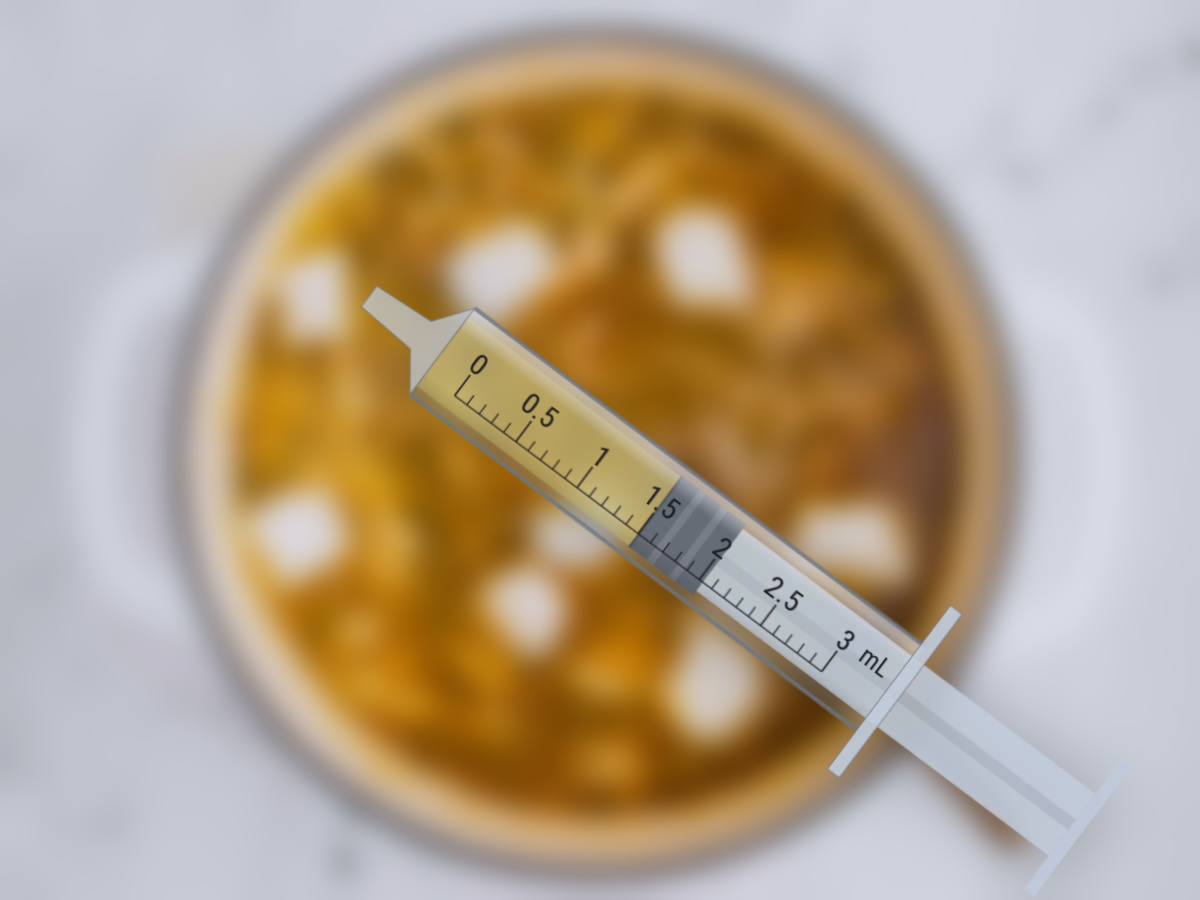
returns 1.5 mL
